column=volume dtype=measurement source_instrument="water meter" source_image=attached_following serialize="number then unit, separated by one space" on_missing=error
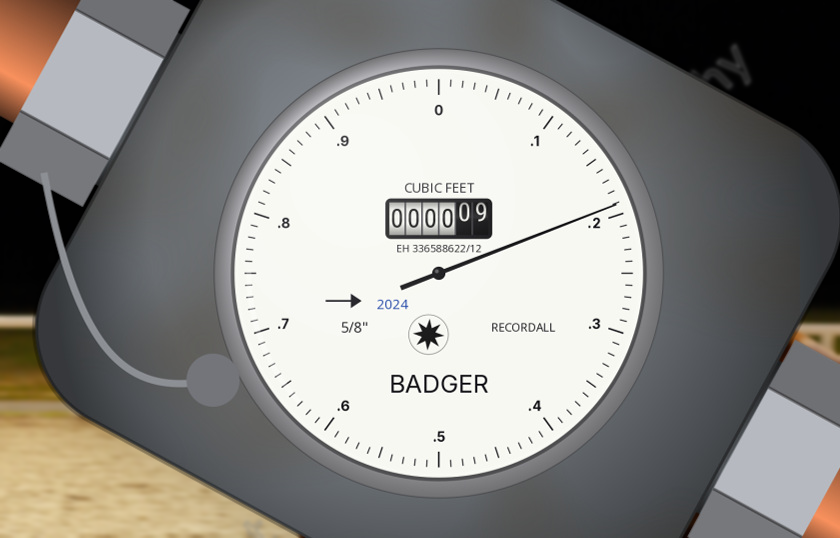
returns 9.19 ft³
